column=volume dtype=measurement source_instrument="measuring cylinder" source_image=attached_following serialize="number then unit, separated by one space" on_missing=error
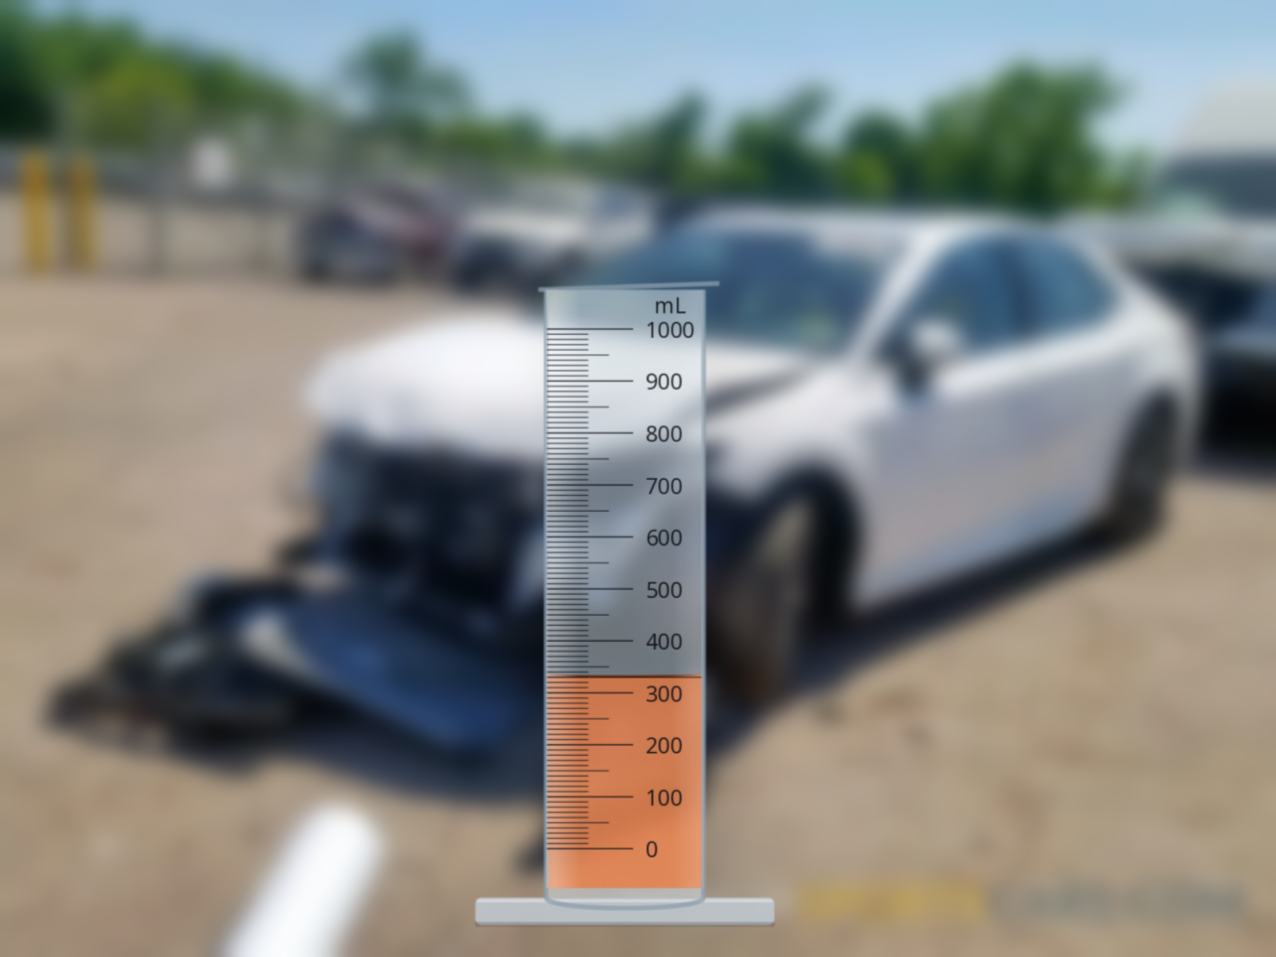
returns 330 mL
